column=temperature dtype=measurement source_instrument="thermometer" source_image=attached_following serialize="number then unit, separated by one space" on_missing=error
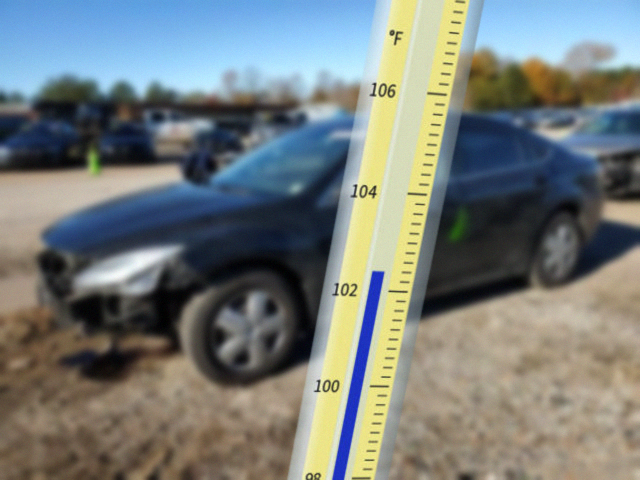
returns 102.4 °F
